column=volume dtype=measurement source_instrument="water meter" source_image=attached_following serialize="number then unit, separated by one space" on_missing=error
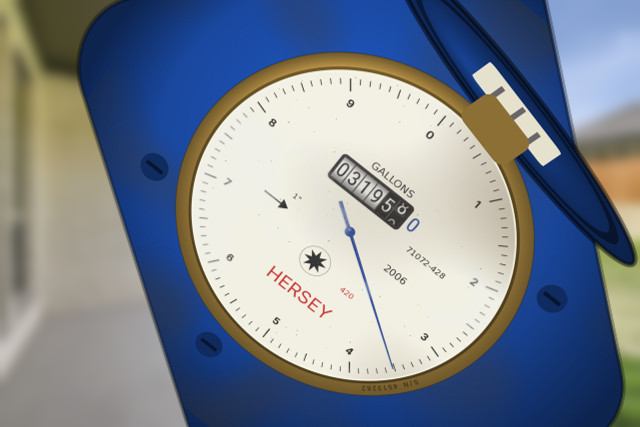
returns 319583.5 gal
